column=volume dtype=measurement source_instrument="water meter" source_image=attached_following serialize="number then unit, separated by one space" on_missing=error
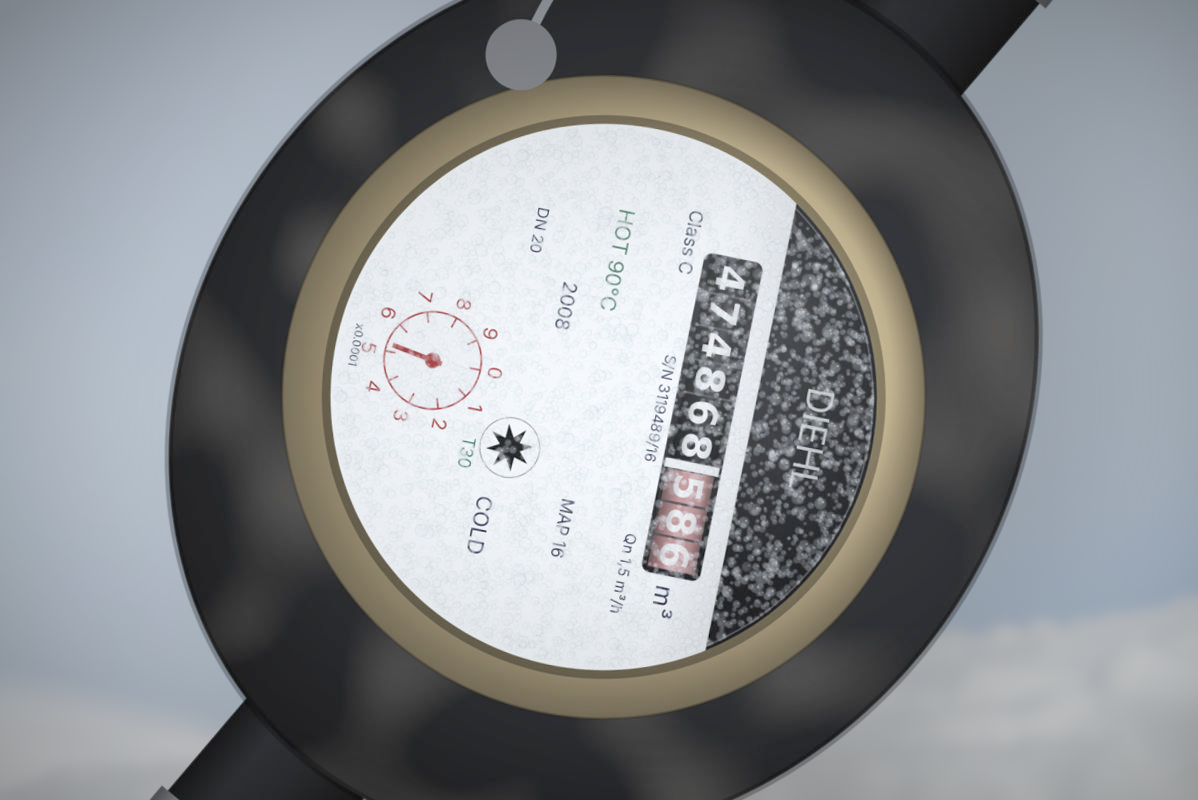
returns 474868.5865 m³
